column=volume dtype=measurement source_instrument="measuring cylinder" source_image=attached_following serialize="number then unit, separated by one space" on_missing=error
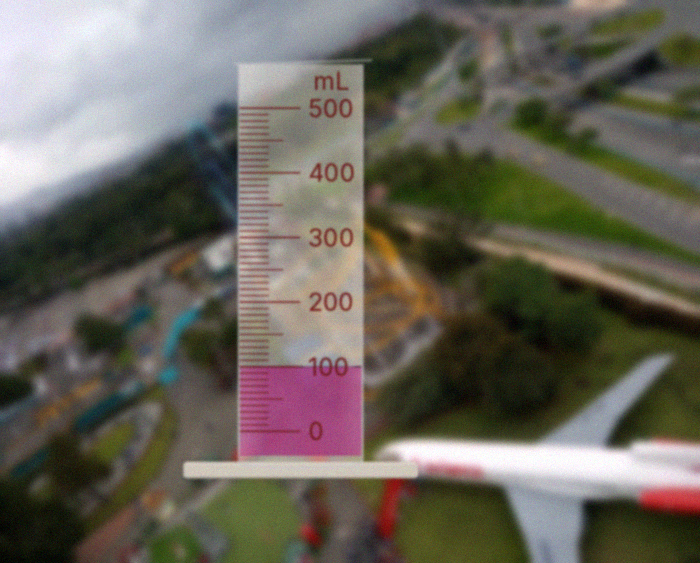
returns 100 mL
